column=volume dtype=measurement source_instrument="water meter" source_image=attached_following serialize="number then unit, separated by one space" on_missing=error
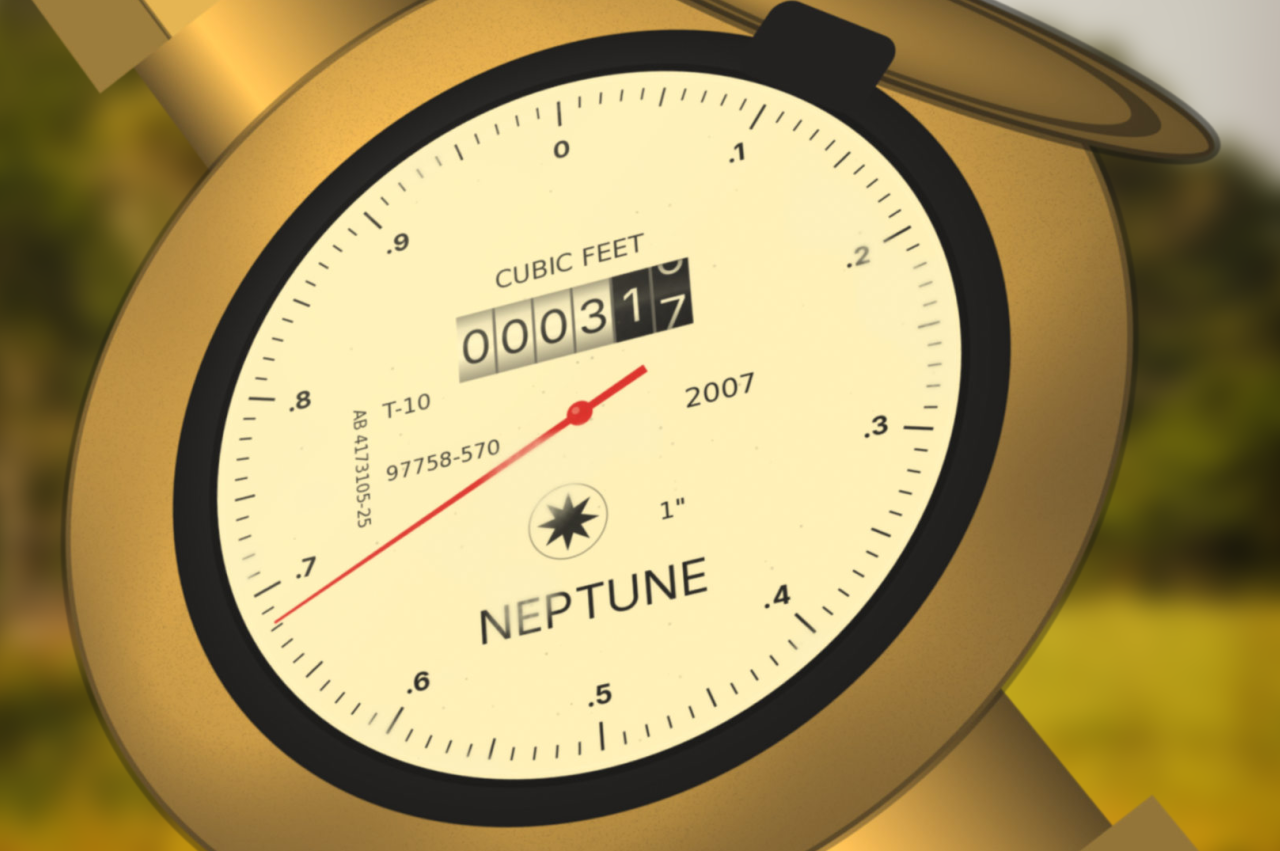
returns 316.68 ft³
